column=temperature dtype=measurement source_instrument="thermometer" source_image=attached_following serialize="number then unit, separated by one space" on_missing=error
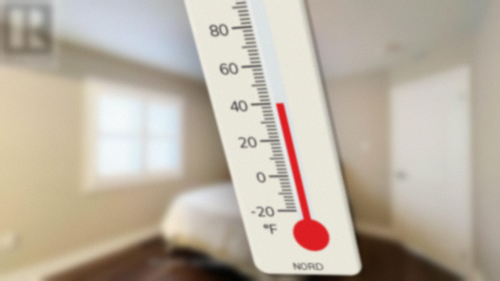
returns 40 °F
